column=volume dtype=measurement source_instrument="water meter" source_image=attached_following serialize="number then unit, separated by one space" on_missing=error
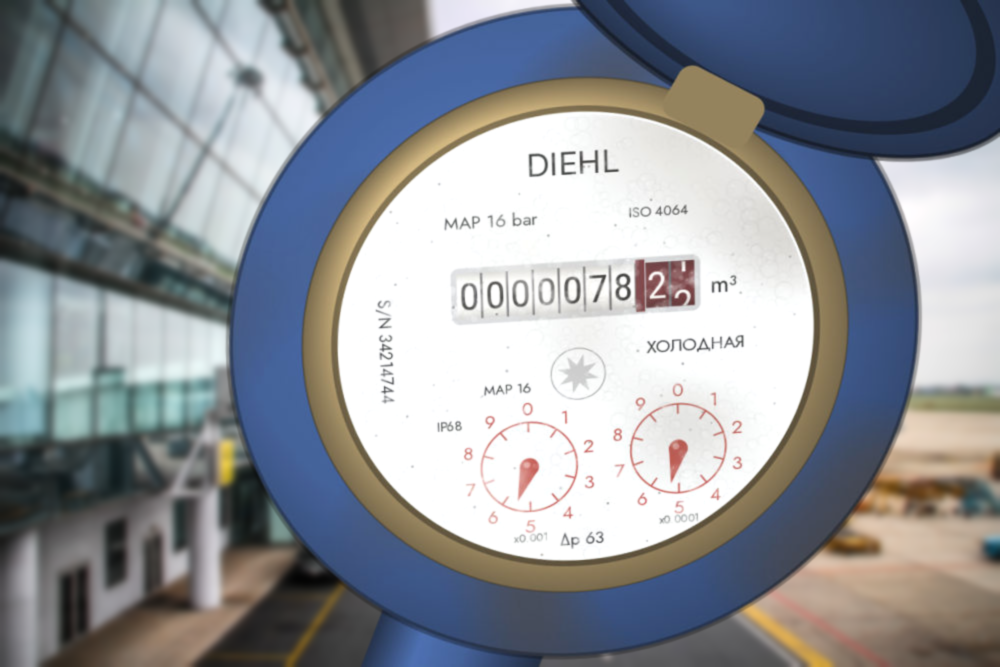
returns 78.2155 m³
